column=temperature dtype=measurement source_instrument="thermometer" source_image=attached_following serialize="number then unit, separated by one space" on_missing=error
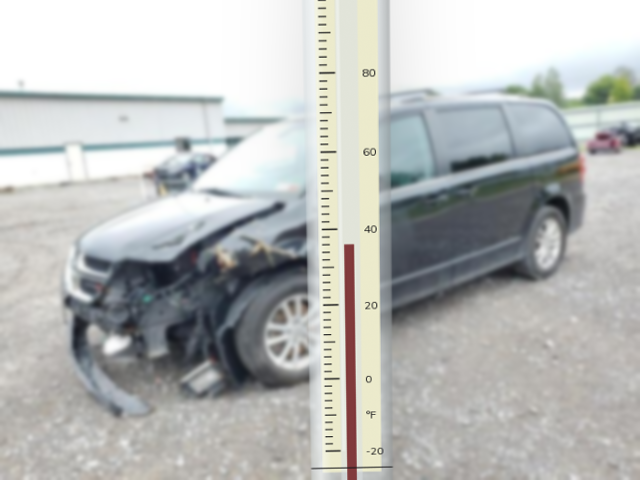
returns 36 °F
